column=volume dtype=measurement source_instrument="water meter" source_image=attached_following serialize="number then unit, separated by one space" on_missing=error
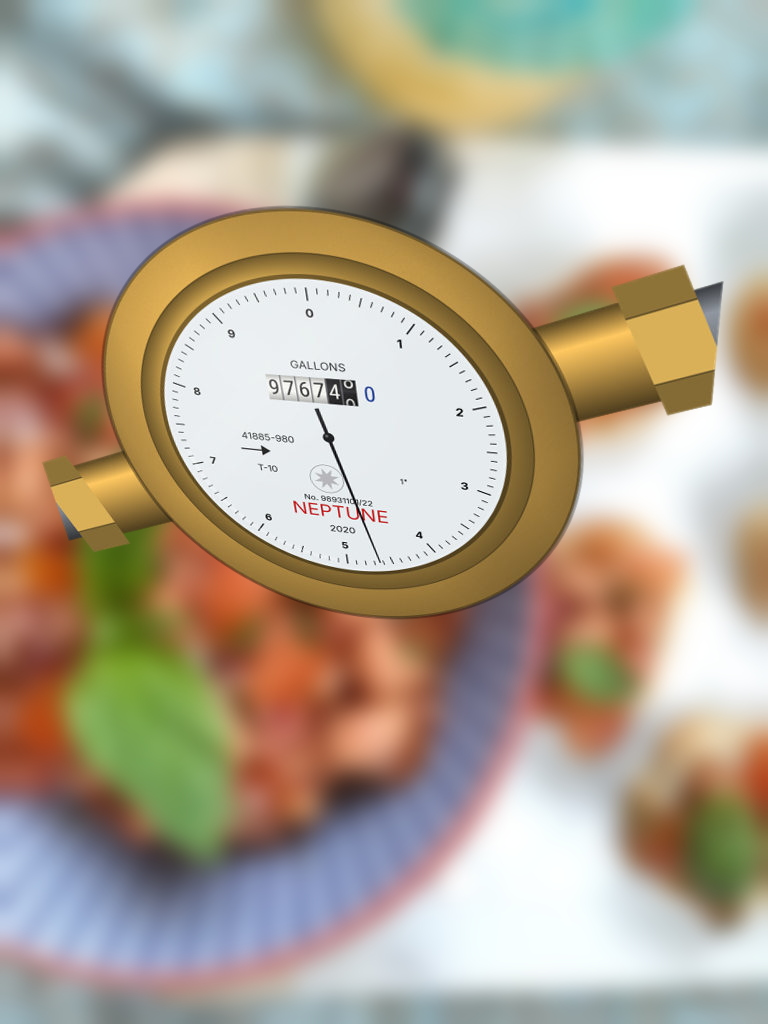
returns 9767484.6 gal
